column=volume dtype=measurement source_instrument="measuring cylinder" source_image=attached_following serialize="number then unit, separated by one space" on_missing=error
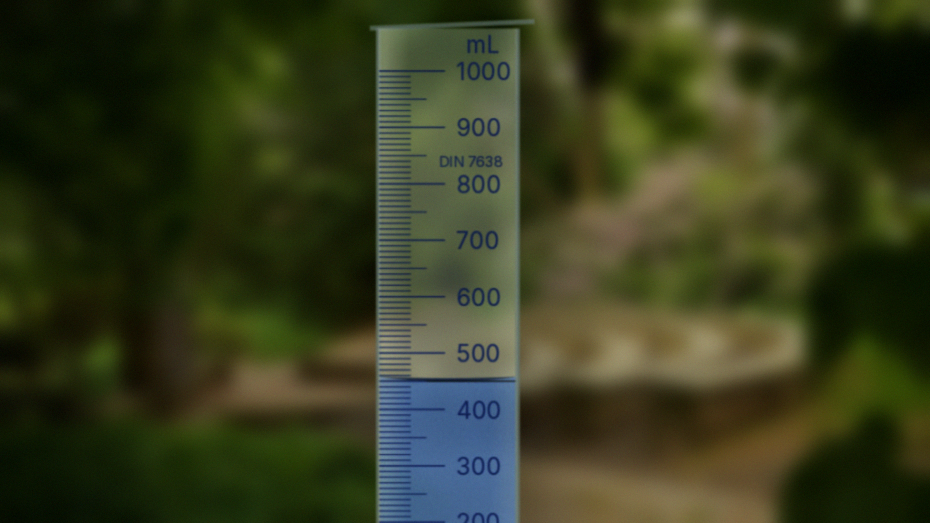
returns 450 mL
